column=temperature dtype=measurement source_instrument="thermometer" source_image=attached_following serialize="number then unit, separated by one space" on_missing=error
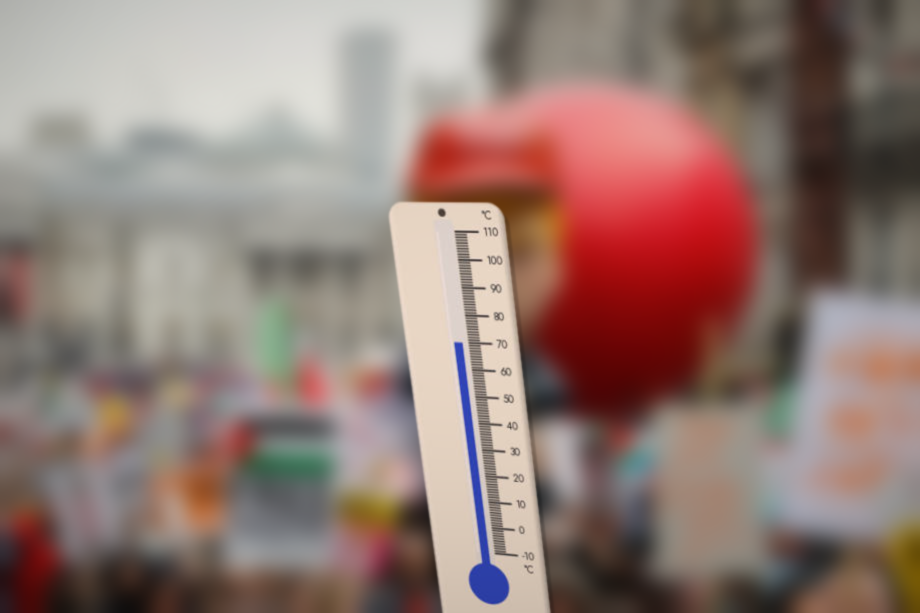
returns 70 °C
